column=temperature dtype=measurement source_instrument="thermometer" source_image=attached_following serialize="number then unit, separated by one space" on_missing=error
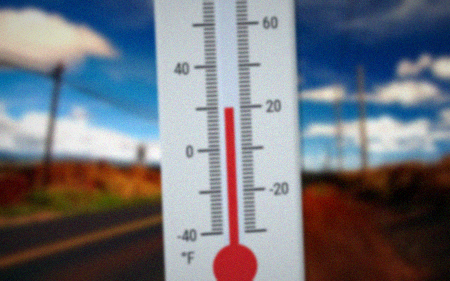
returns 20 °F
